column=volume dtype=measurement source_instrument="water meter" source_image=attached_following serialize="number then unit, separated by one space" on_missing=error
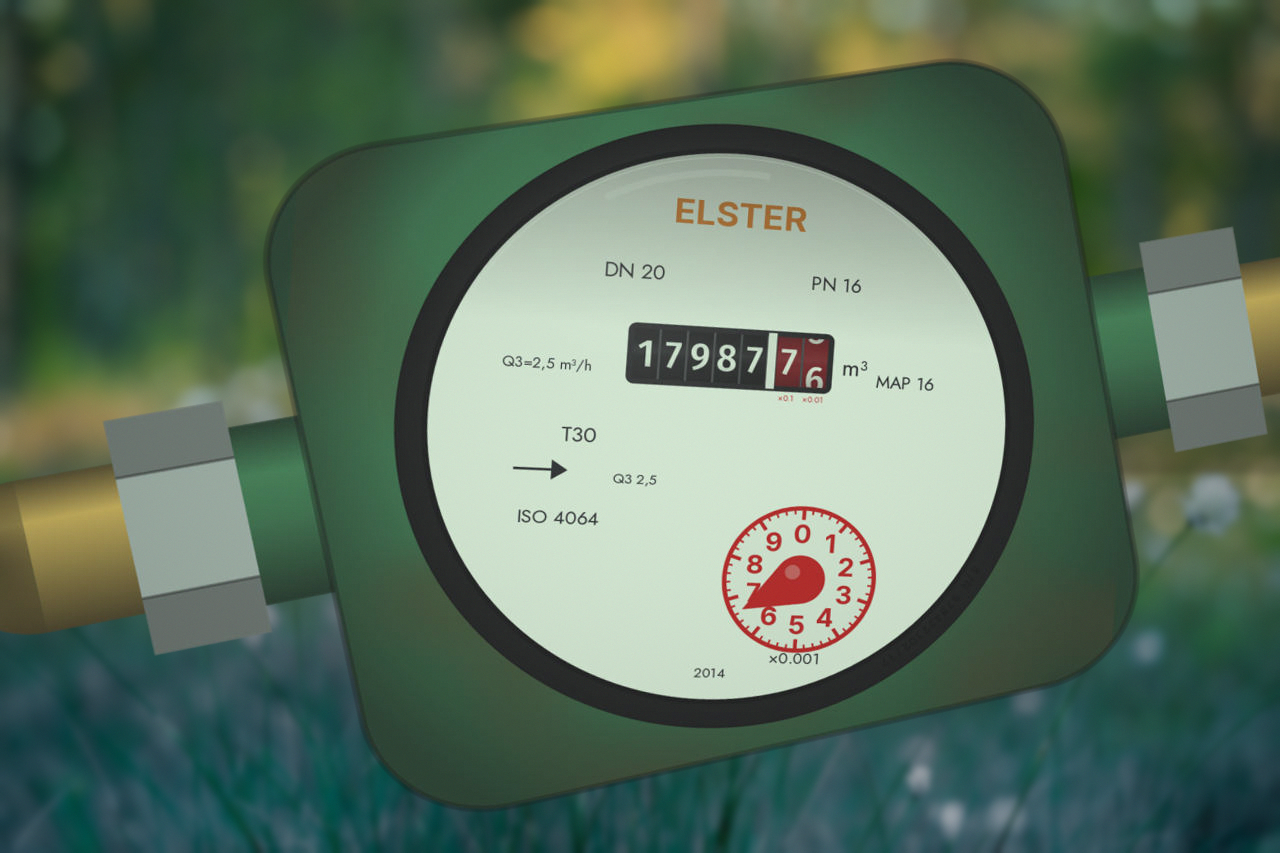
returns 17987.756 m³
